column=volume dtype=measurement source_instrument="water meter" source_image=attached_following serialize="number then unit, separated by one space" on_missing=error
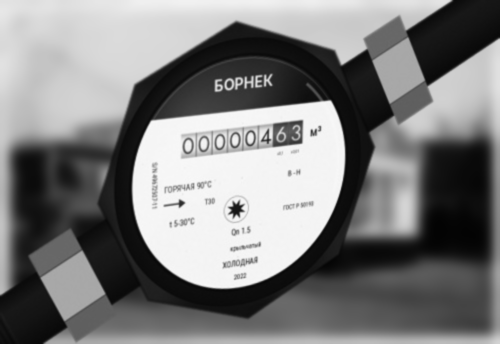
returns 4.63 m³
